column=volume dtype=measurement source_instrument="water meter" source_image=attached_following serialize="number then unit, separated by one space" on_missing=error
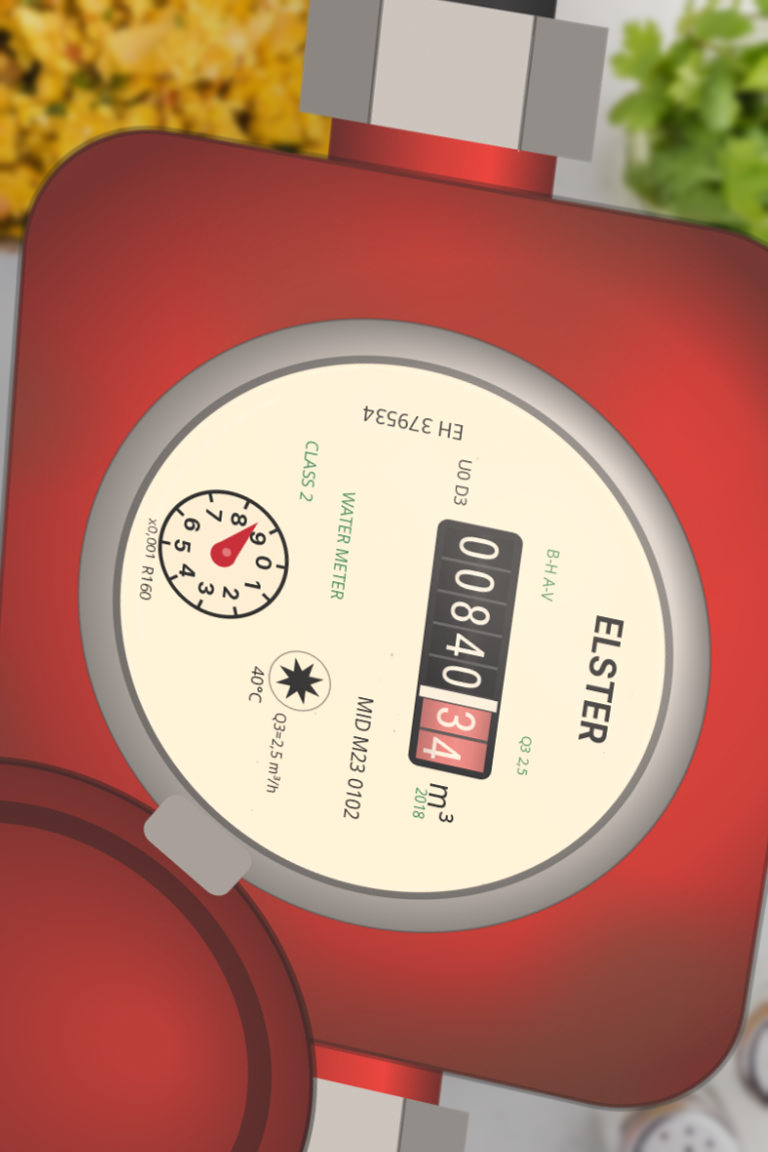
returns 840.338 m³
